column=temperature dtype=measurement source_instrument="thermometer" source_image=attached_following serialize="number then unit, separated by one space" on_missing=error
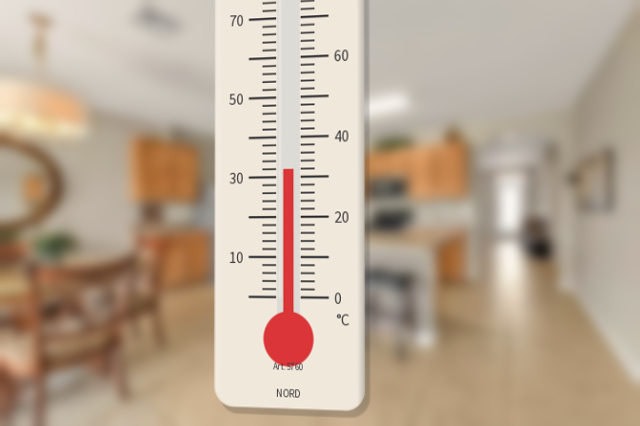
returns 32 °C
